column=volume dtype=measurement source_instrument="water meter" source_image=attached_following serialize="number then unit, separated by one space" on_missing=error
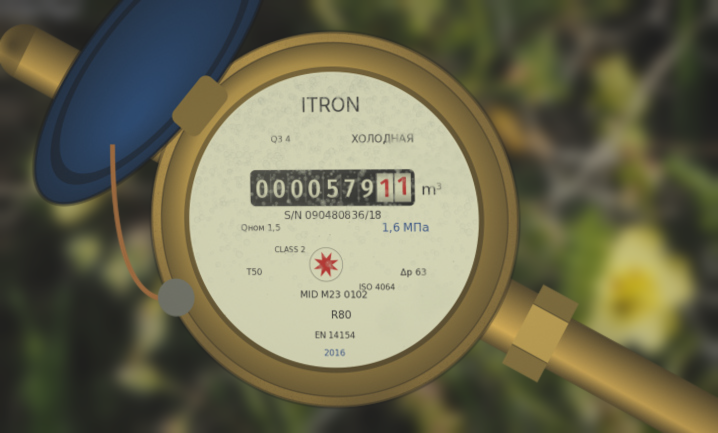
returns 579.11 m³
